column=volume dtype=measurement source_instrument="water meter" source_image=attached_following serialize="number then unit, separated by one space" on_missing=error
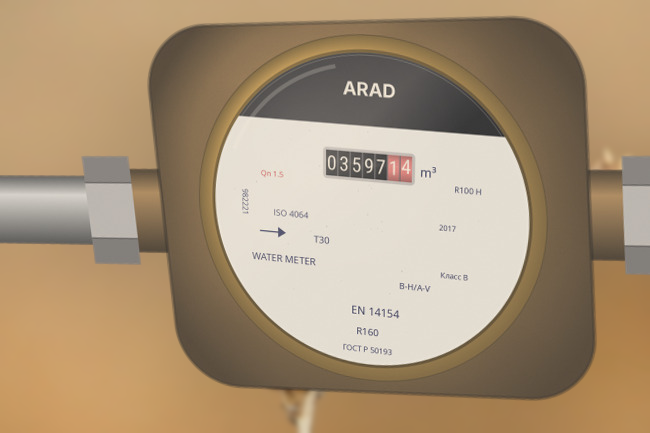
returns 3597.14 m³
